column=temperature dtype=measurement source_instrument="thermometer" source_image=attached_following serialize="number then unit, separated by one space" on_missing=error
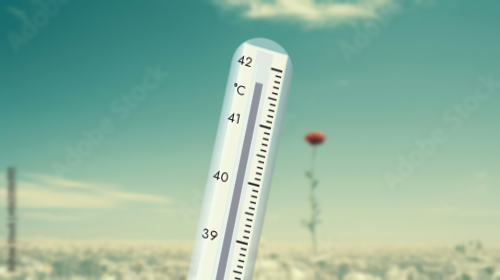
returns 41.7 °C
